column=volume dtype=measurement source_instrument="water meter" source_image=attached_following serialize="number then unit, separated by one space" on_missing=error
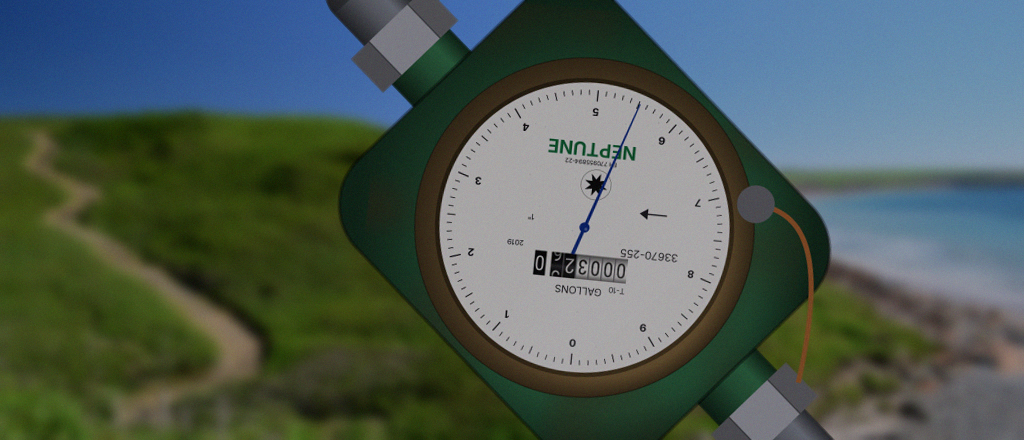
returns 3255.5 gal
